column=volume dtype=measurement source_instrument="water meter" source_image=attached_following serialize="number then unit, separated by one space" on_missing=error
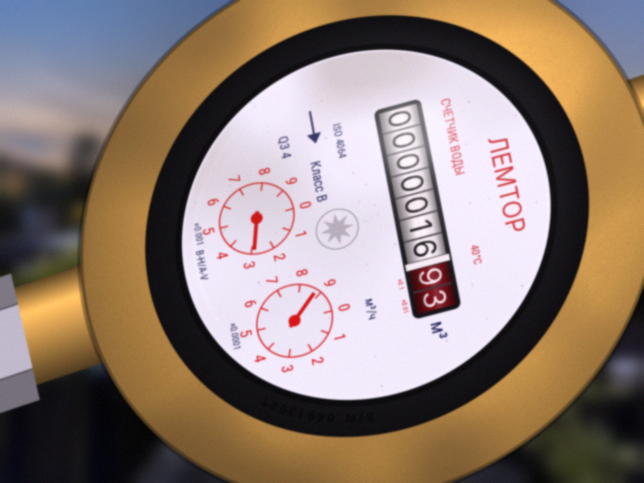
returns 16.9328 m³
